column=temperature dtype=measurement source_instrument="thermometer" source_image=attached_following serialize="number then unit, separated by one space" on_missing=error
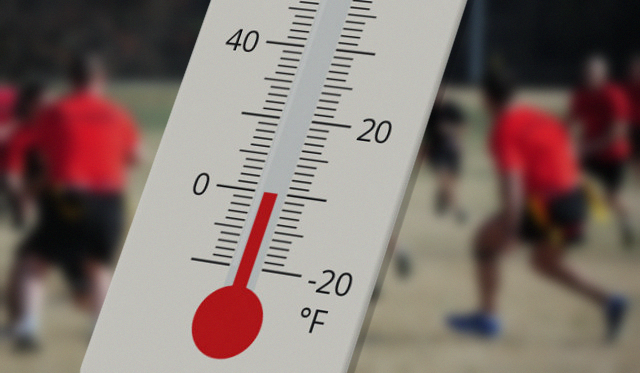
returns 0 °F
